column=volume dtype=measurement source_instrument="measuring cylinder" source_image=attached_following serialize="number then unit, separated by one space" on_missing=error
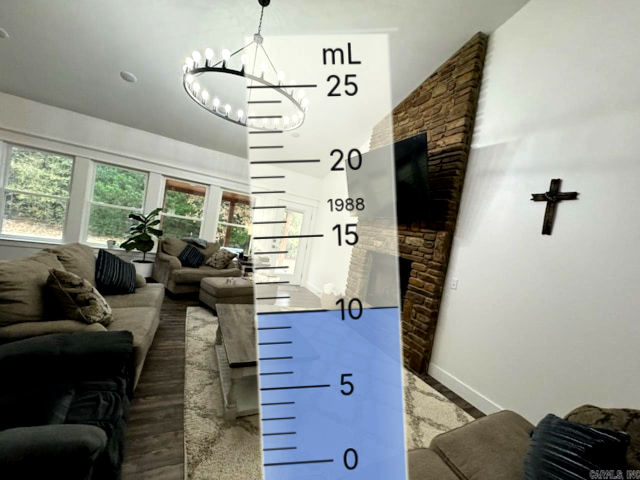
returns 10 mL
